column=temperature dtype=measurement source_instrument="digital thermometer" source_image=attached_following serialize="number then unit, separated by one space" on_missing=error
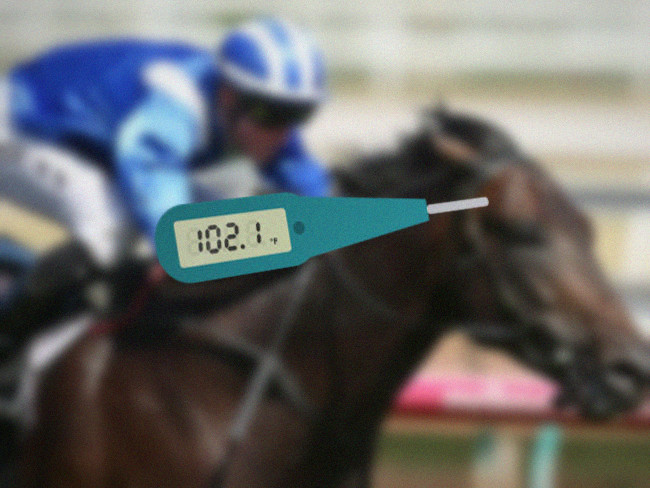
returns 102.1 °F
